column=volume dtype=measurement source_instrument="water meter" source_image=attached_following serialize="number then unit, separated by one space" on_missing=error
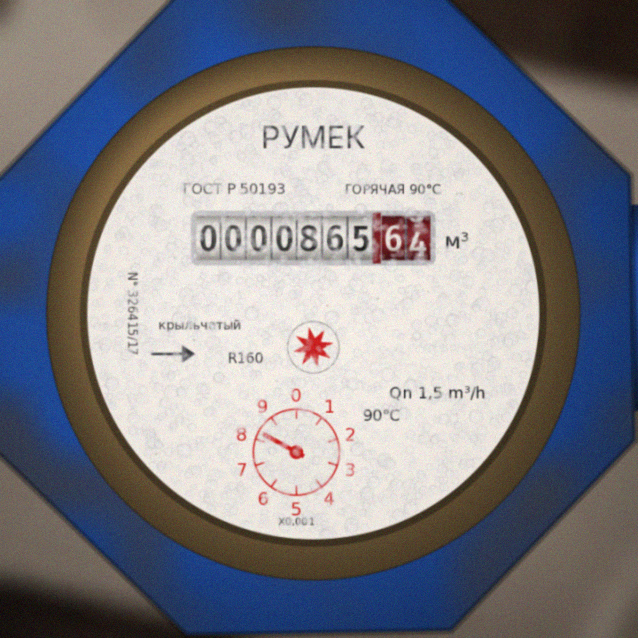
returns 865.638 m³
